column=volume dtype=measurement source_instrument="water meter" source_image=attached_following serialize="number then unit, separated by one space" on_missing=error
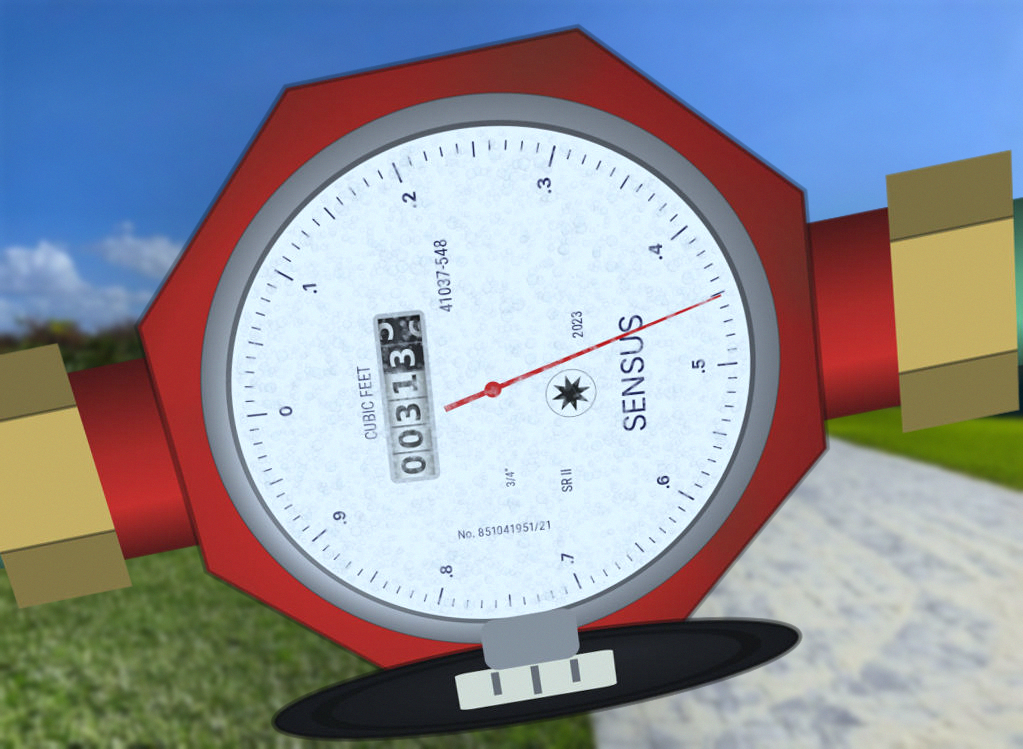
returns 3135.45 ft³
